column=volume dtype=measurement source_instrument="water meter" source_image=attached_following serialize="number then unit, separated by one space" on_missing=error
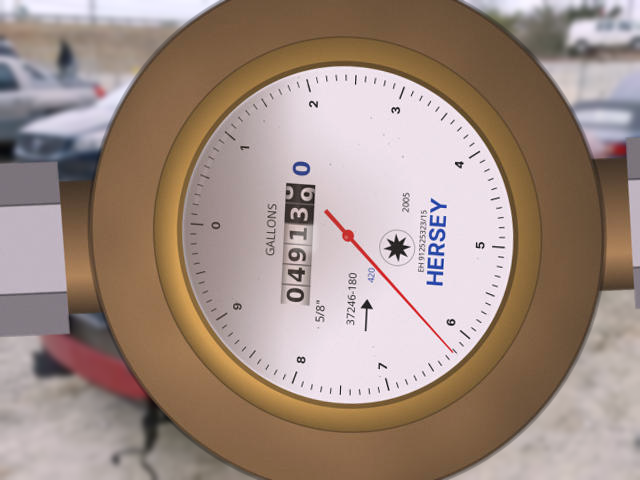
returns 491386.2 gal
